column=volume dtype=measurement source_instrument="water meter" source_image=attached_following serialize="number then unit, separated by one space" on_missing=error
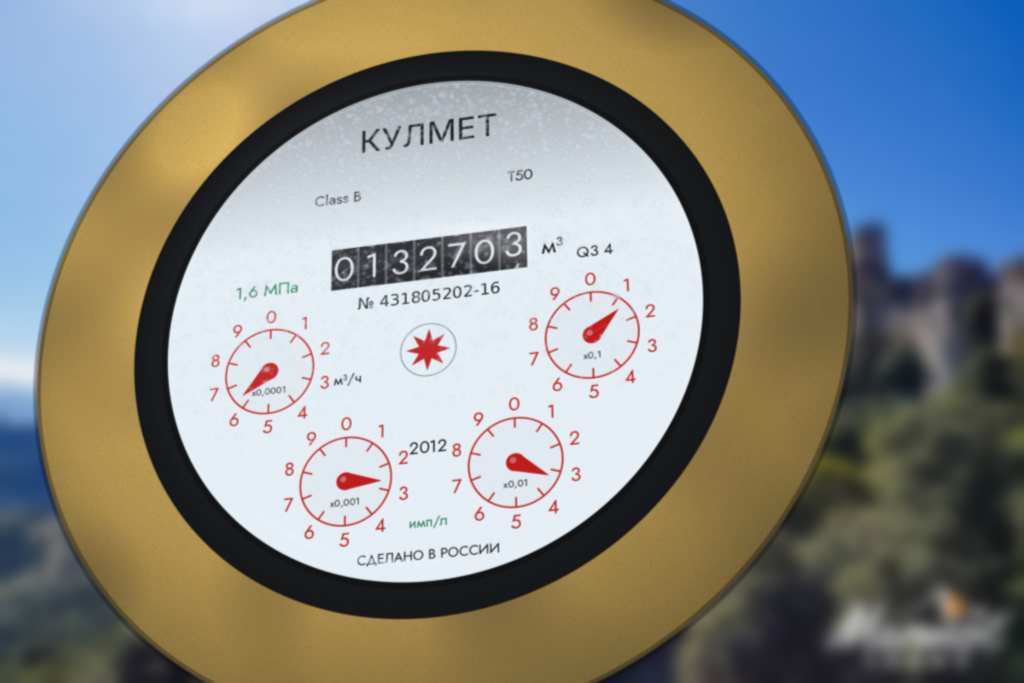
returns 132703.1326 m³
